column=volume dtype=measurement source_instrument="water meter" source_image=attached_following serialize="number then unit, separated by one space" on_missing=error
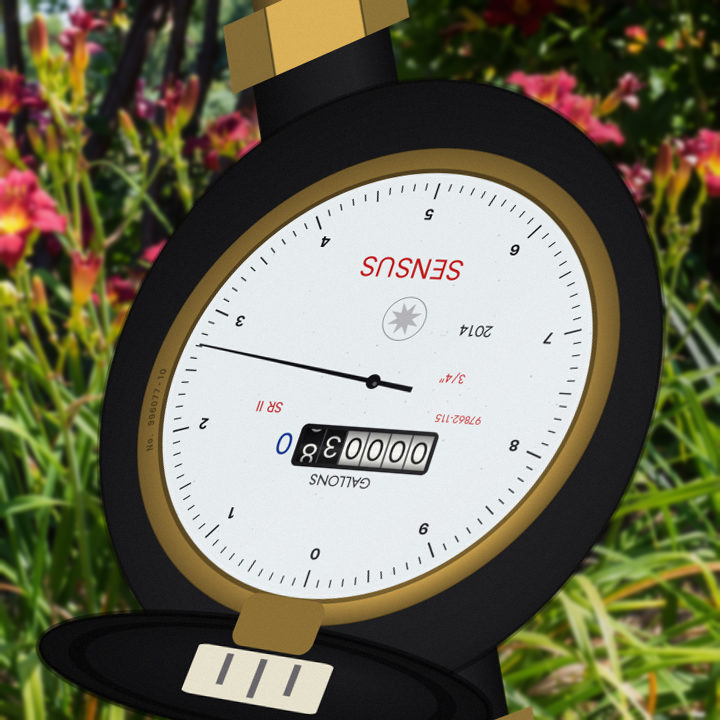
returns 382.7 gal
